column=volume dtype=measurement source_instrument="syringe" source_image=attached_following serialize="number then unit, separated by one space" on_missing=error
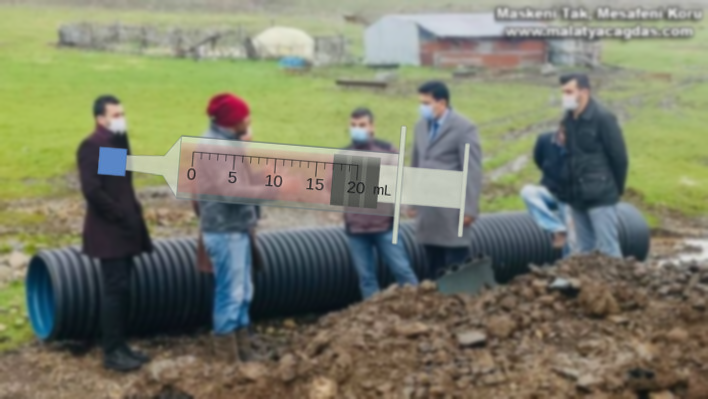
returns 17 mL
